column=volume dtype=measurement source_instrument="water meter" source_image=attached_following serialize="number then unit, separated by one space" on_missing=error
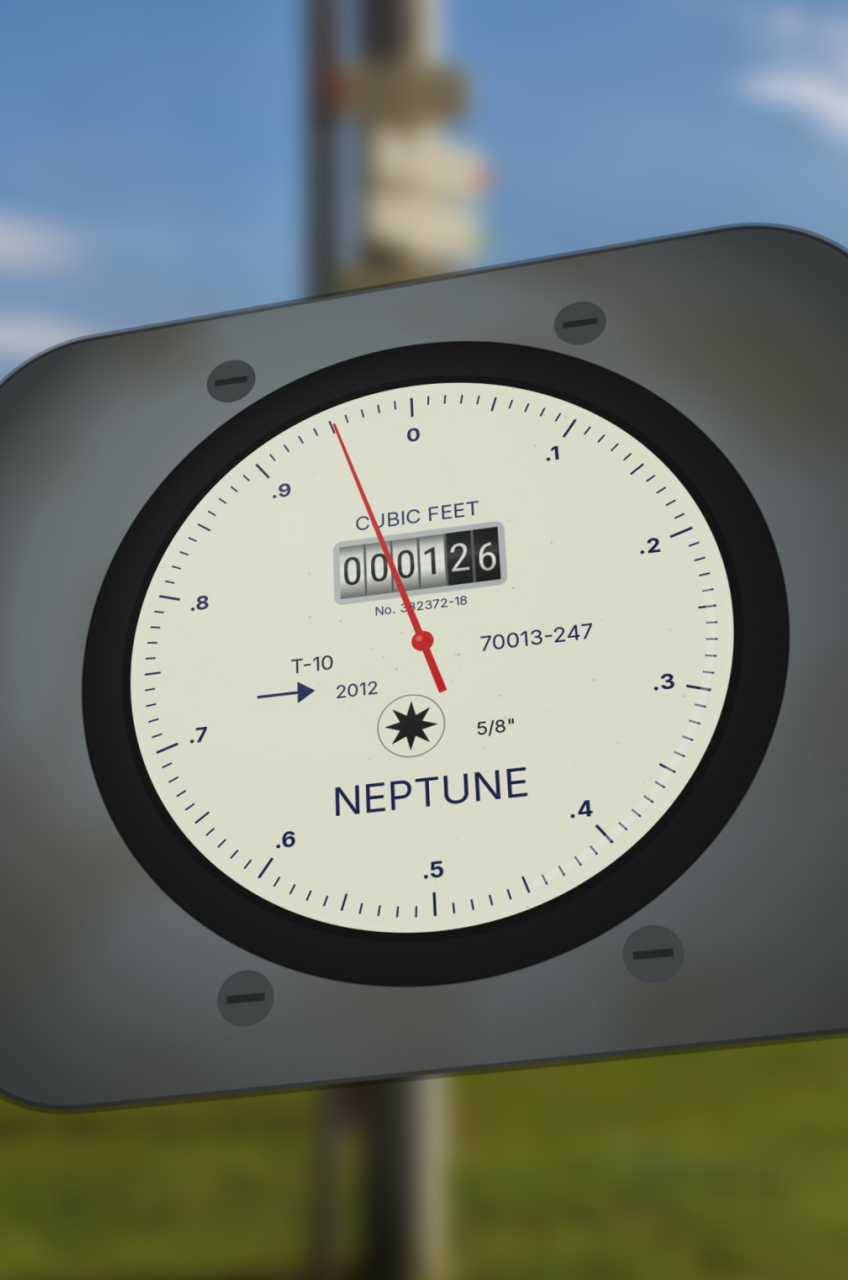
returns 125.95 ft³
